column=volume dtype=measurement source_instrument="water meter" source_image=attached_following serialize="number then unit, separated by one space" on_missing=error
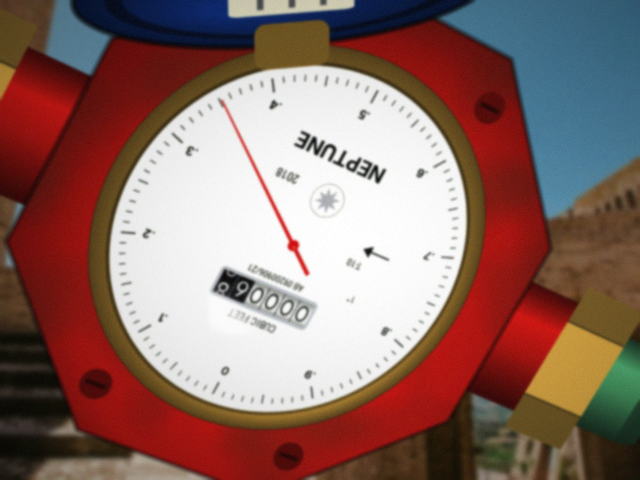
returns 68.35 ft³
